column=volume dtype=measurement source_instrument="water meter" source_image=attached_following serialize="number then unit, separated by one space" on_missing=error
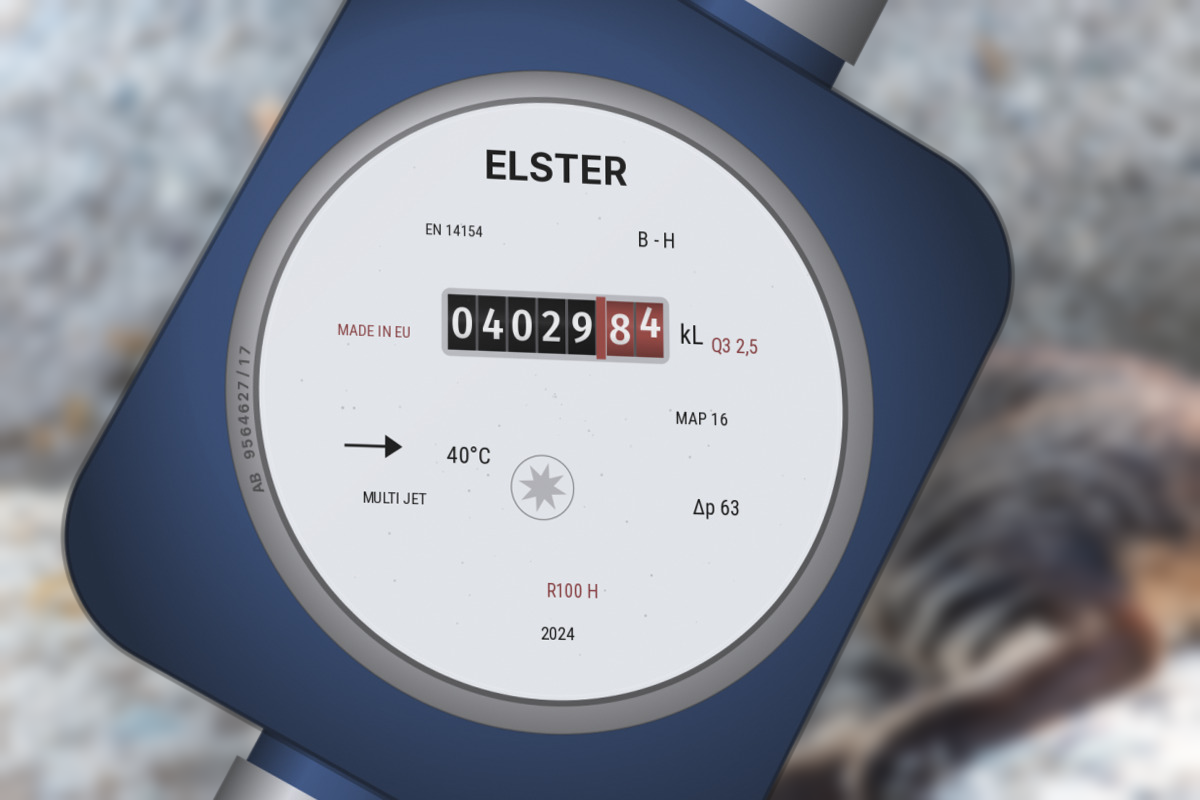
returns 4029.84 kL
